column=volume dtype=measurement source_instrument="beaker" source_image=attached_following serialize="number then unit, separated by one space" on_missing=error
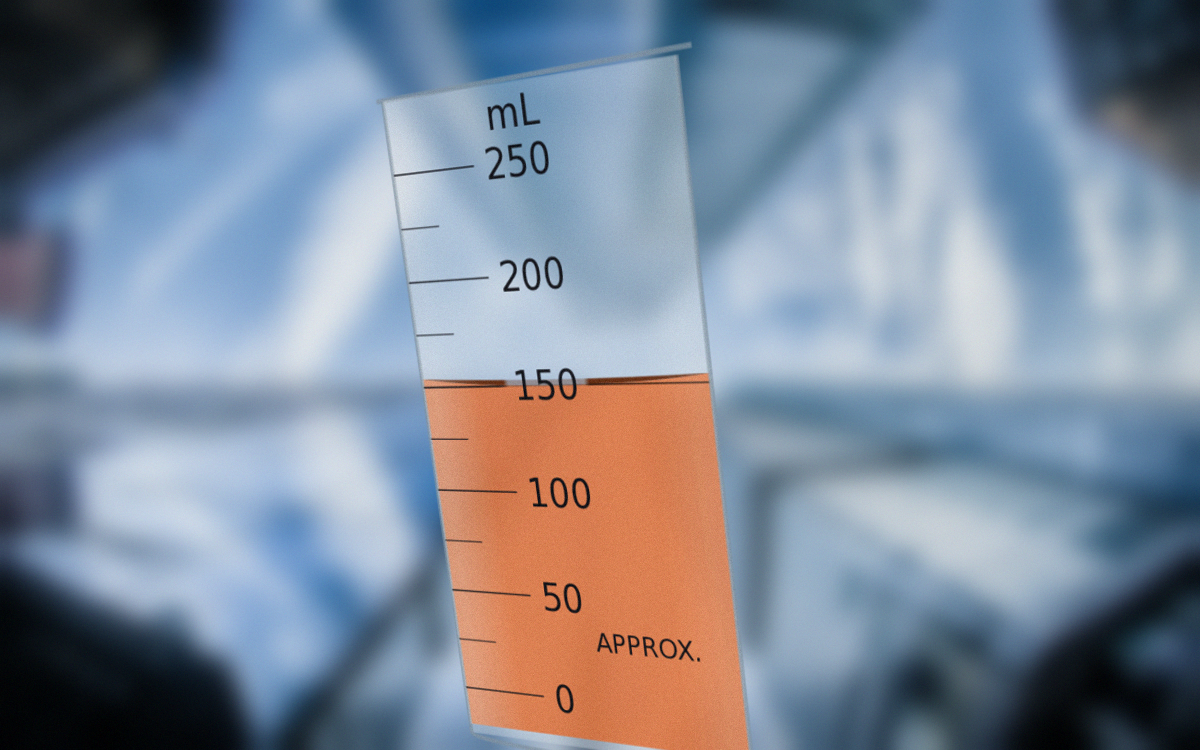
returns 150 mL
